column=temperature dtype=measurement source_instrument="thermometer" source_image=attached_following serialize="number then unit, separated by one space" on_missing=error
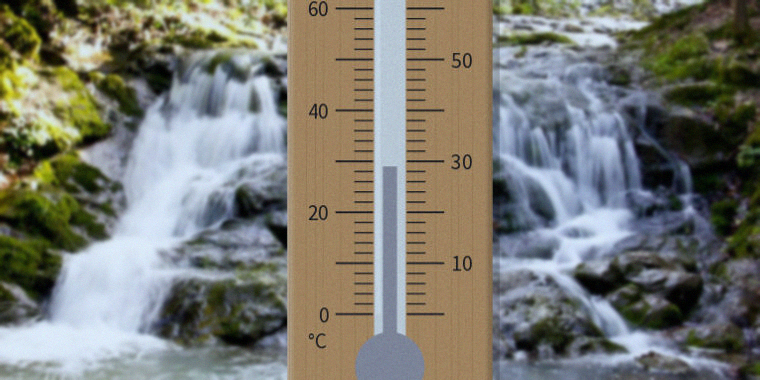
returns 29 °C
